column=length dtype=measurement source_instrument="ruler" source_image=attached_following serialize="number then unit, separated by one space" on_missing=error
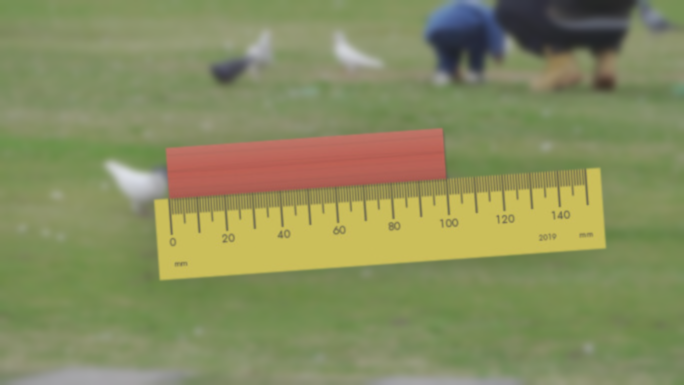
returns 100 mm
